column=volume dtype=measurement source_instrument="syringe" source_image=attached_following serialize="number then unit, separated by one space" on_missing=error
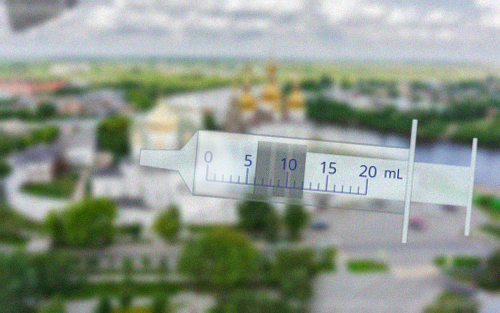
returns 6 mL
